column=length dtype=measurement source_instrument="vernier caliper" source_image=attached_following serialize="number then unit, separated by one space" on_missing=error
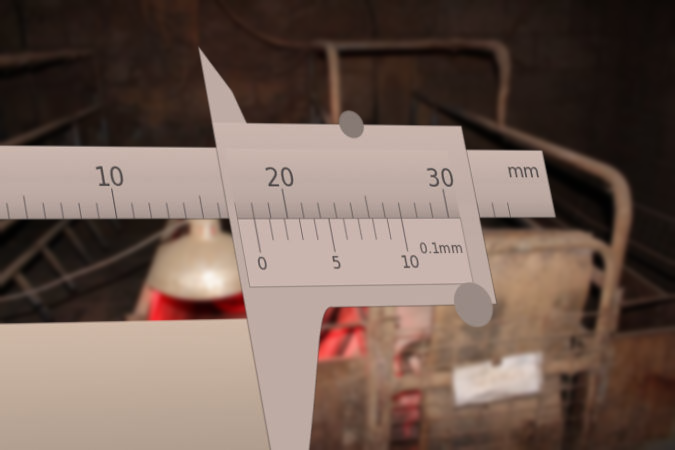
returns 18.0 mm
